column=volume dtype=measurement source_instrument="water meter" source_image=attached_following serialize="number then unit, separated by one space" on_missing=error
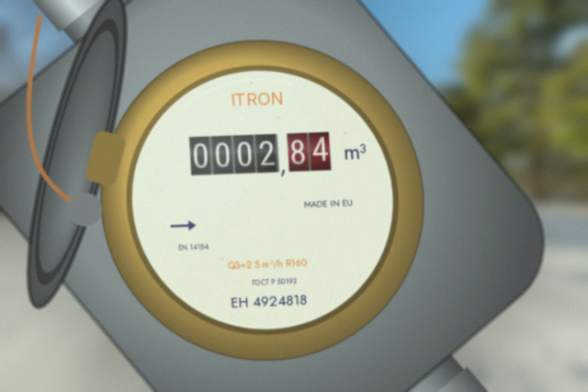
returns 2.84 m³
